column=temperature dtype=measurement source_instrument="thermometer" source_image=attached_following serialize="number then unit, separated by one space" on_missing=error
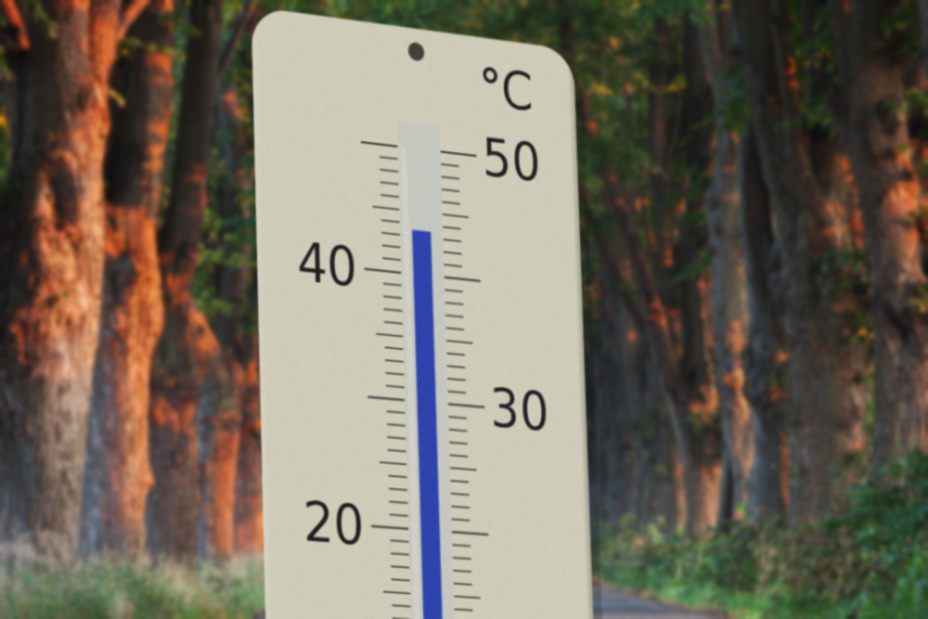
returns 43.5 °C
